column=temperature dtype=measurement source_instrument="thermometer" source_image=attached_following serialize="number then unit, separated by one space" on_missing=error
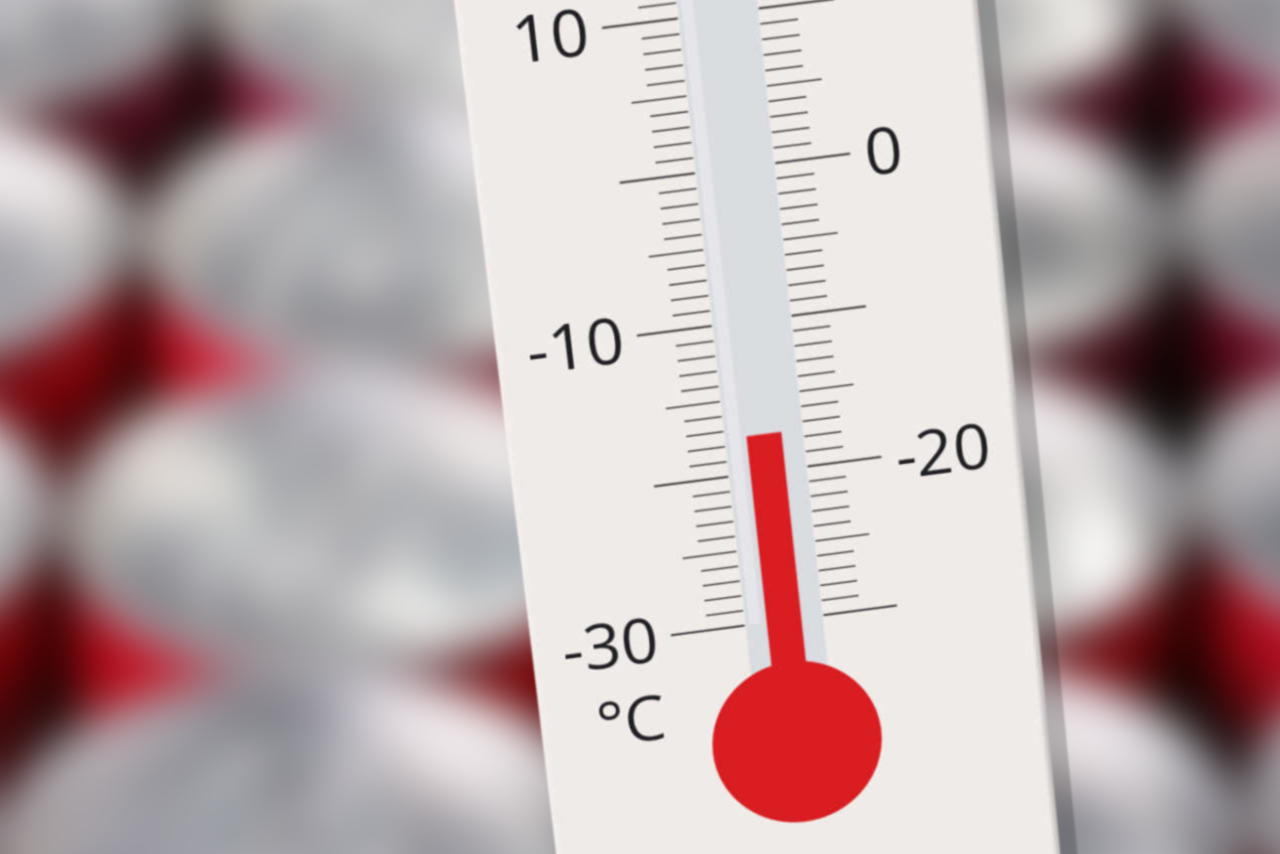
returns -17.5 °C
